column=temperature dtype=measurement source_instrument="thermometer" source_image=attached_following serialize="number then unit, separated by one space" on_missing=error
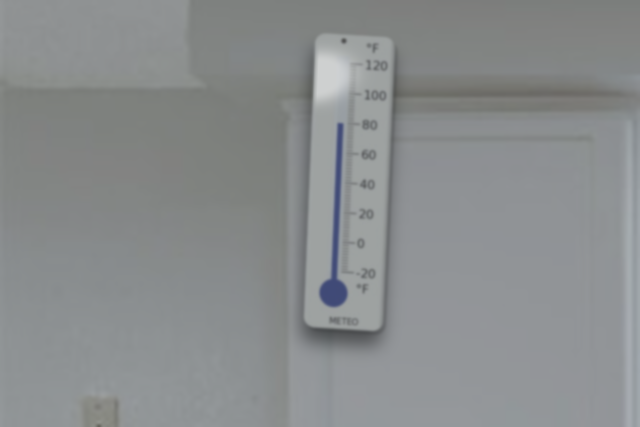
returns 80 °F
